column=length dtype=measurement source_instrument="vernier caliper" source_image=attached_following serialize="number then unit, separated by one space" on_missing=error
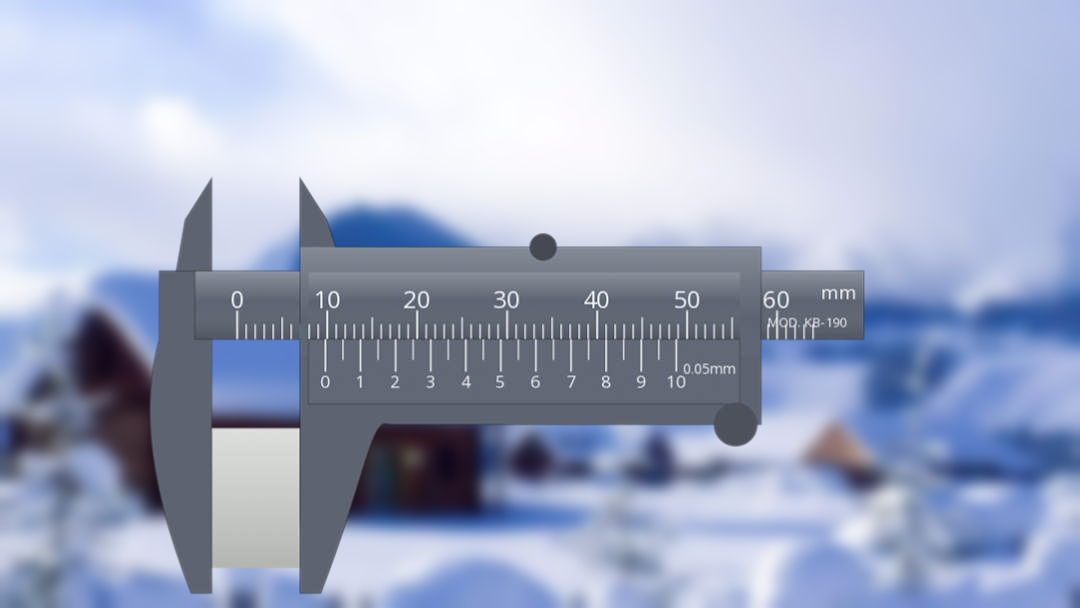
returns 9.8 mm
